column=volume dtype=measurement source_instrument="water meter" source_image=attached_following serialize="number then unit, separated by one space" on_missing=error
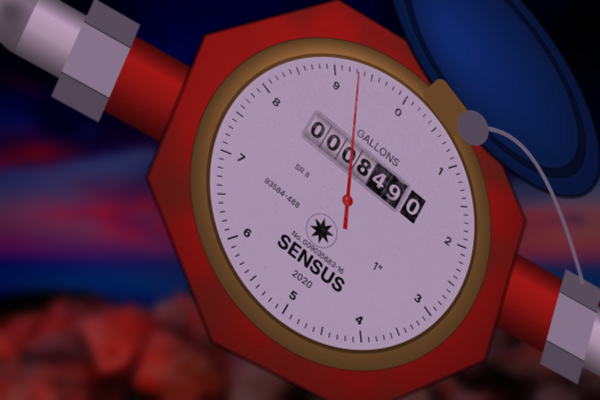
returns 8489.3 gal
